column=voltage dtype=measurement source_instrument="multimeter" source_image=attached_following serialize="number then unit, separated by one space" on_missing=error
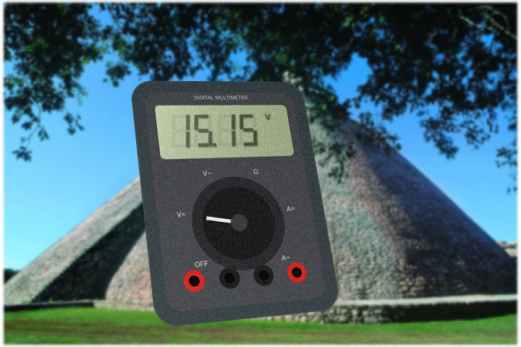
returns 15.15 V
